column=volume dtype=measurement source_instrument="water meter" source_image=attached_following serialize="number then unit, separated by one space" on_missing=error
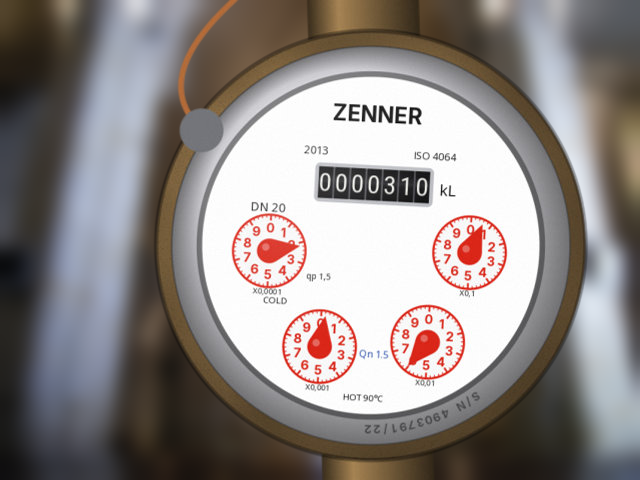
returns 310.0602 kL
